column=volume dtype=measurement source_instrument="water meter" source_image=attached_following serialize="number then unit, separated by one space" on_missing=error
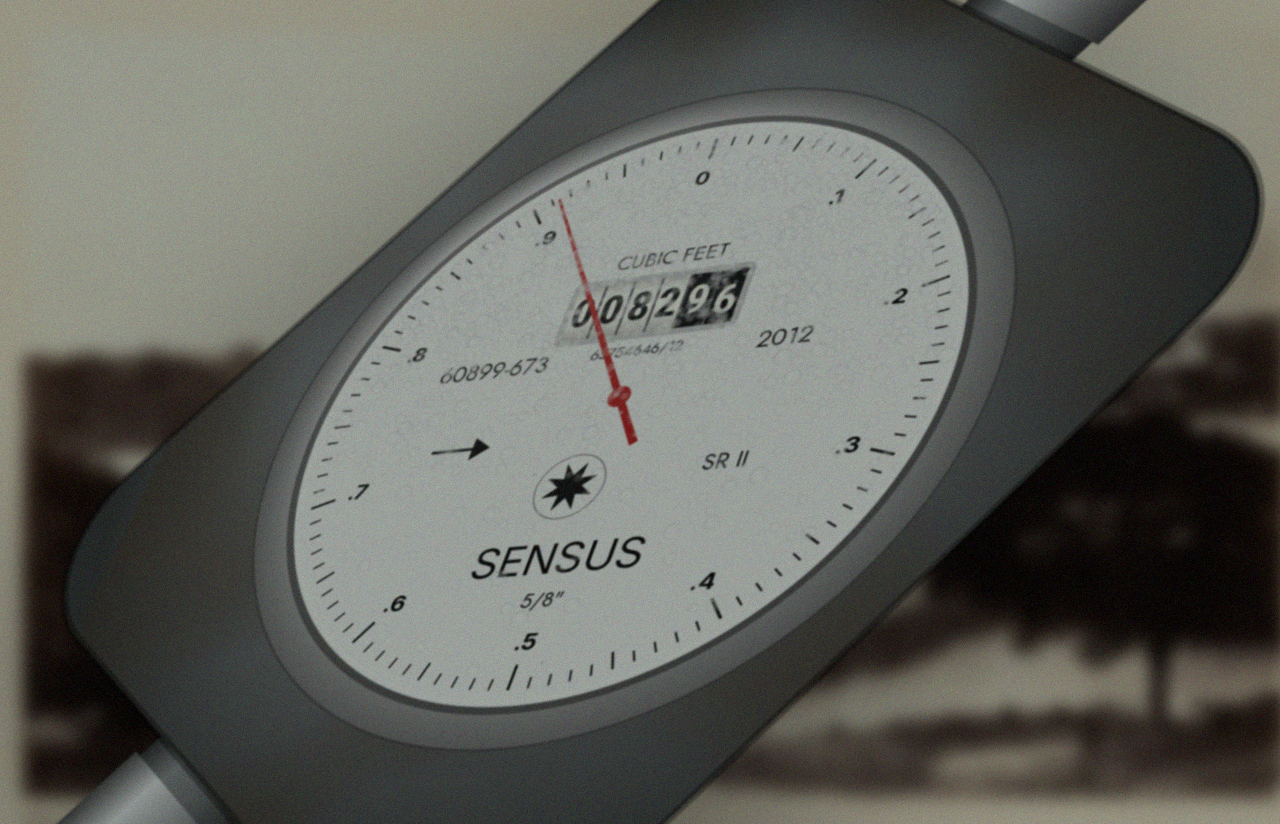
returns 8295.91 ft³
